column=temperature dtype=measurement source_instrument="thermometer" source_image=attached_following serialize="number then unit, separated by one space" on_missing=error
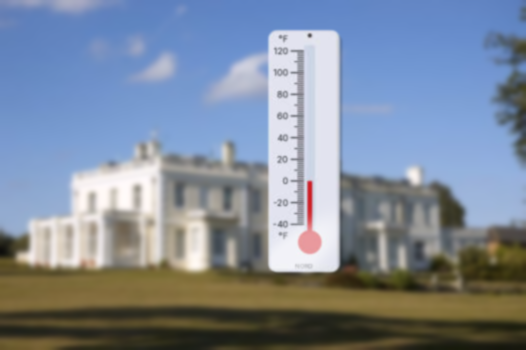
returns 0 °F
